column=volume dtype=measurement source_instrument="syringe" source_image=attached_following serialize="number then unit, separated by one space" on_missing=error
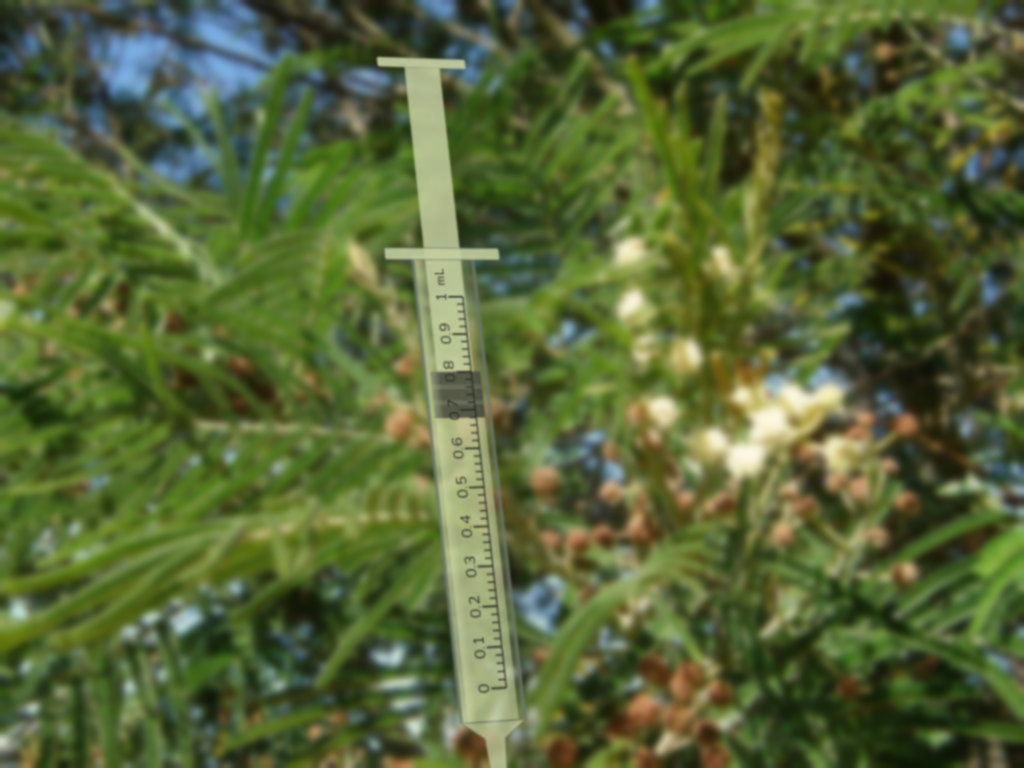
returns 0.68 mL
